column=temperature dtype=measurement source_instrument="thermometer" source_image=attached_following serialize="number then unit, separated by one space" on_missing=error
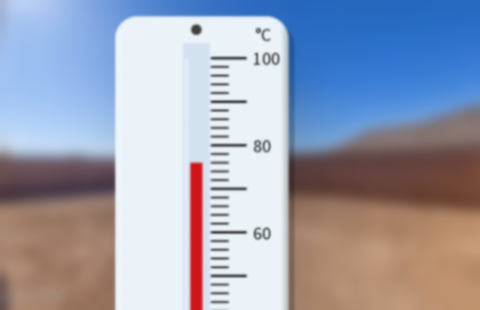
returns 76 °C
